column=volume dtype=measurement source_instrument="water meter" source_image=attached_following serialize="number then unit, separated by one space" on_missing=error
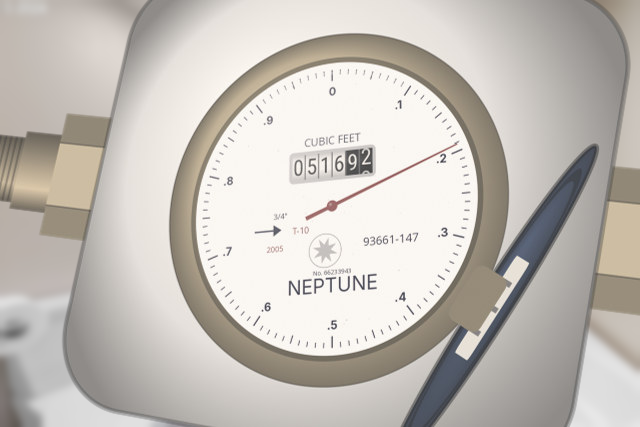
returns 51692.19 ft³
